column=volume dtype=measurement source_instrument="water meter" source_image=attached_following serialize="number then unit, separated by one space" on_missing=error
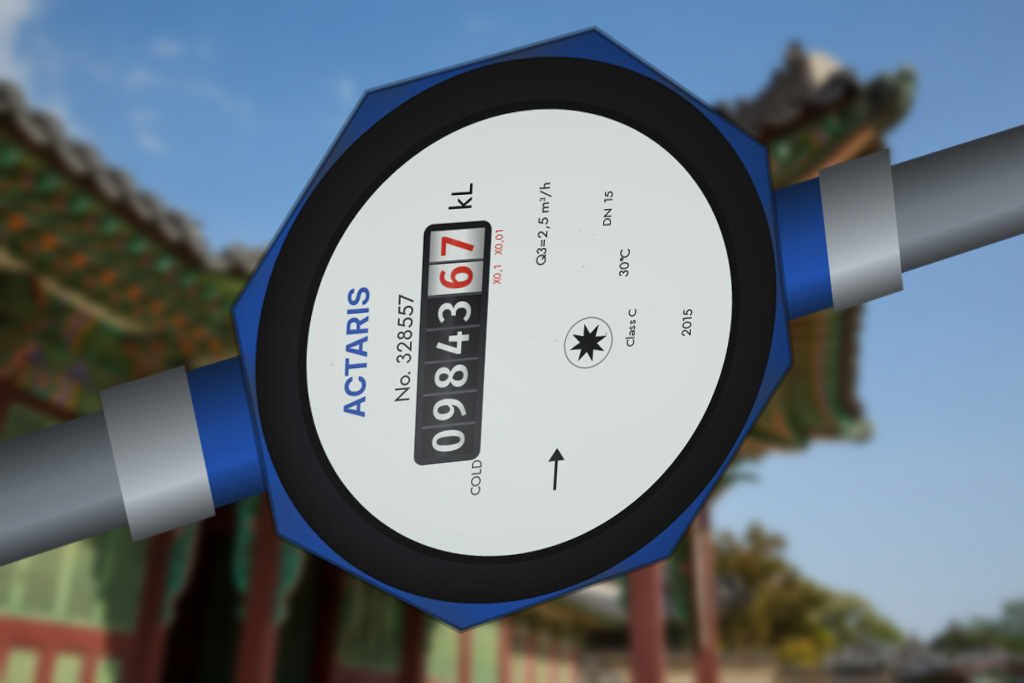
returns 9843.67 kL
